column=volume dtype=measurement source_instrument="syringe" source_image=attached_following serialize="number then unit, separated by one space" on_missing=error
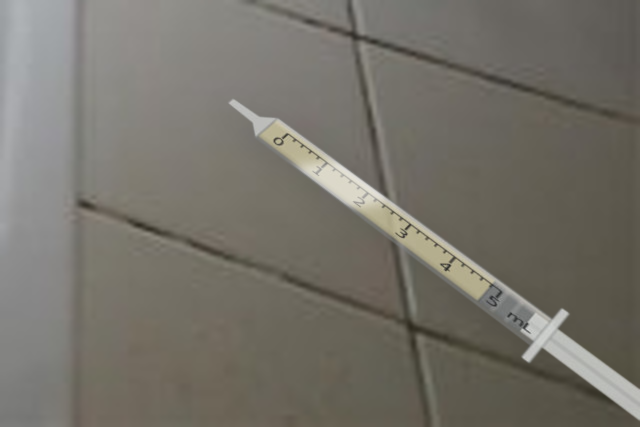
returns 4.8 mL
